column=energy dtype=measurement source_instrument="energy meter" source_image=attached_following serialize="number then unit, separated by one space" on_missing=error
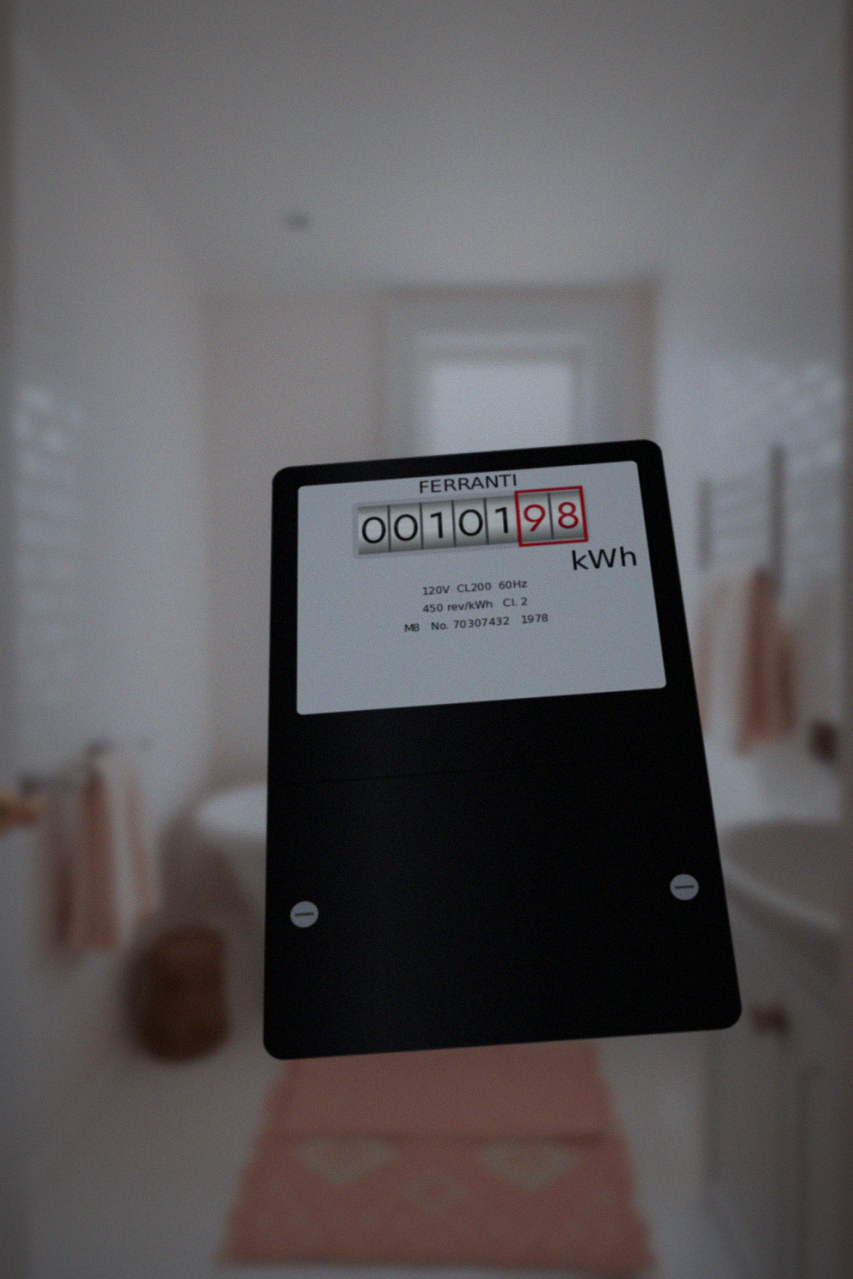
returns 101.98 kWh
